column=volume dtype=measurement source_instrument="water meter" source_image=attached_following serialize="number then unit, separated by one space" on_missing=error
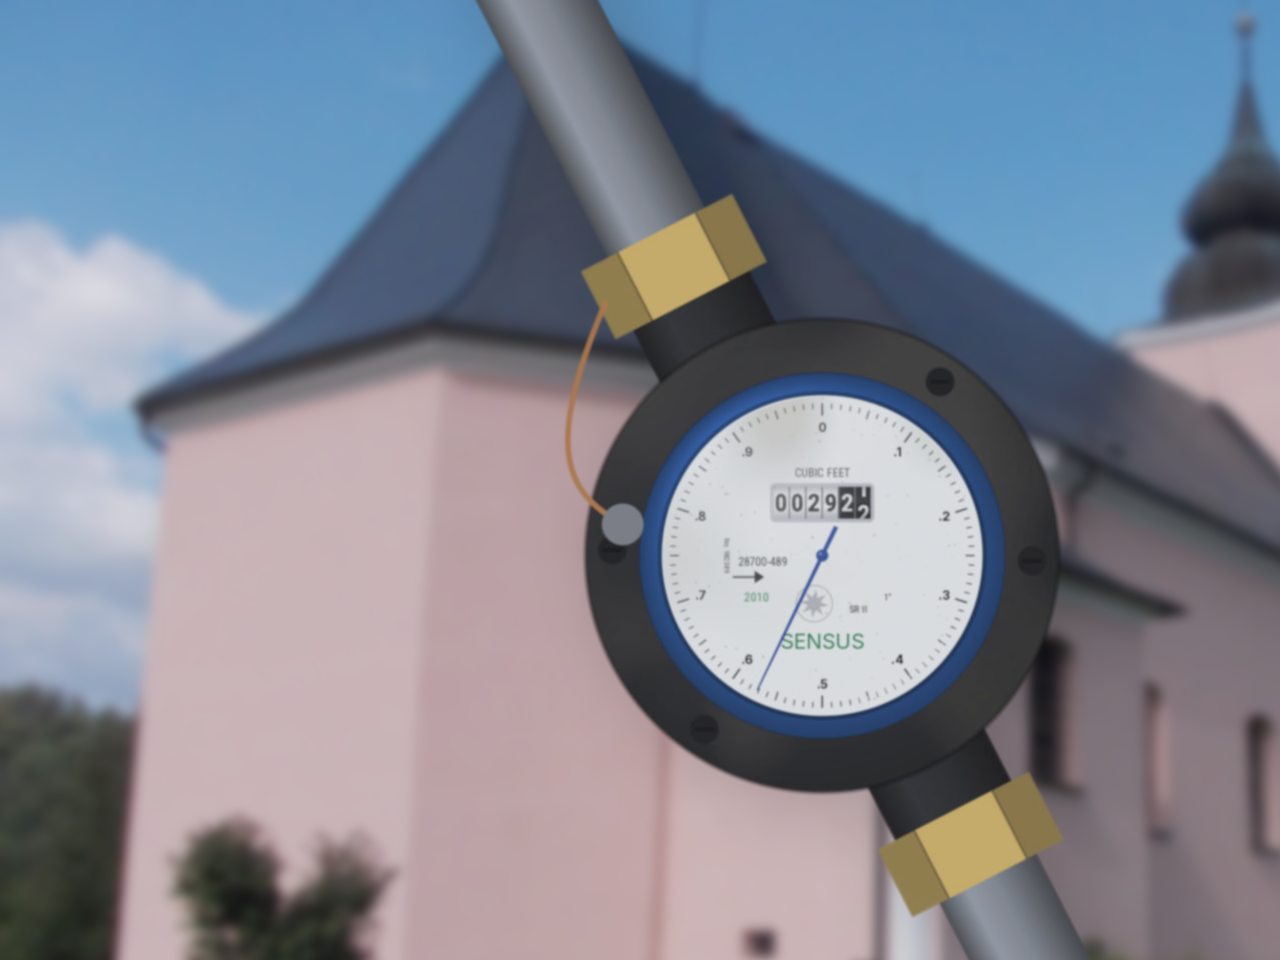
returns 2921.57 ft³
